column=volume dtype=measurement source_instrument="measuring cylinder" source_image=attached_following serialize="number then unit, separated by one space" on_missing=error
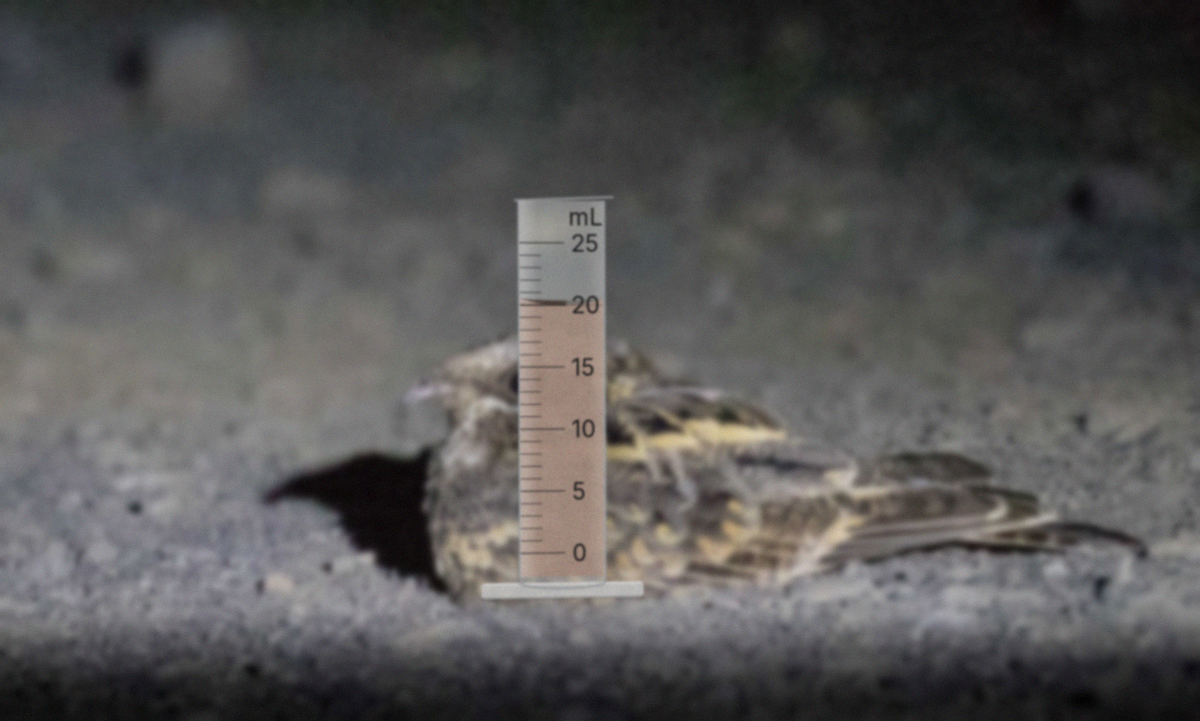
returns 20 mL
